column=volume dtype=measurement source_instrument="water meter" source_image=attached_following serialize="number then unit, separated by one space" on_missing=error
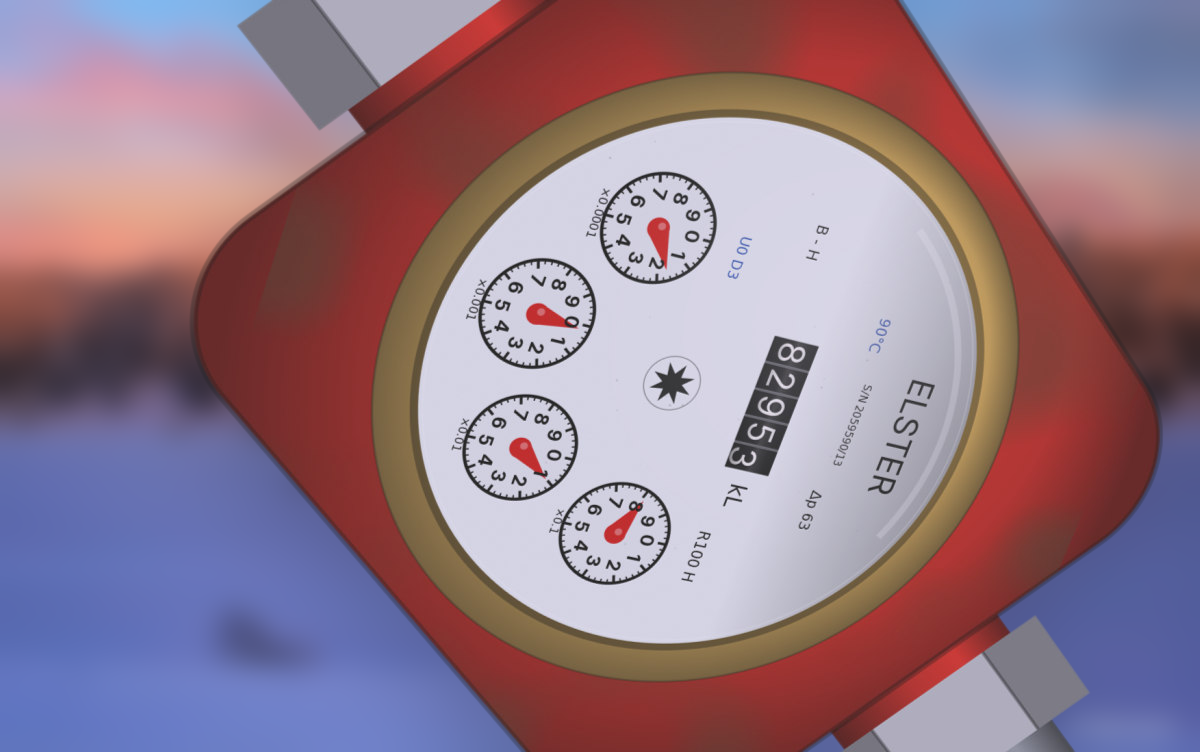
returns 82952.8101 kL
